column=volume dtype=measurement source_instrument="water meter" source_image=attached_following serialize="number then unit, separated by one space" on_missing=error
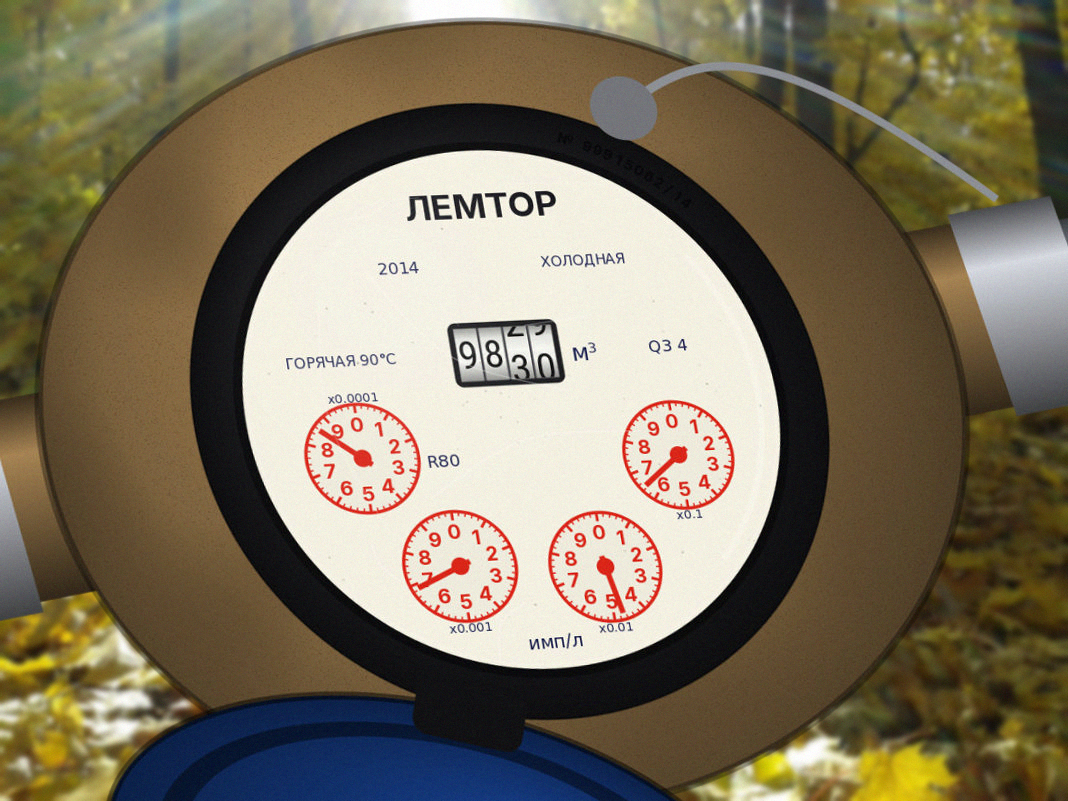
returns 9829.6468 m³
